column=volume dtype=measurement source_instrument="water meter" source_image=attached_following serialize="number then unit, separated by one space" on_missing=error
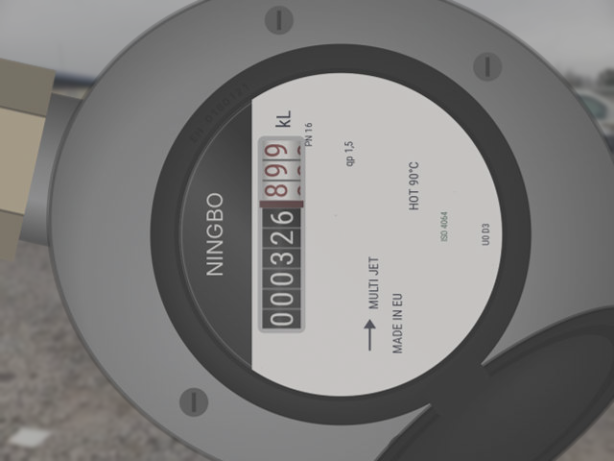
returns 326.899 kL
